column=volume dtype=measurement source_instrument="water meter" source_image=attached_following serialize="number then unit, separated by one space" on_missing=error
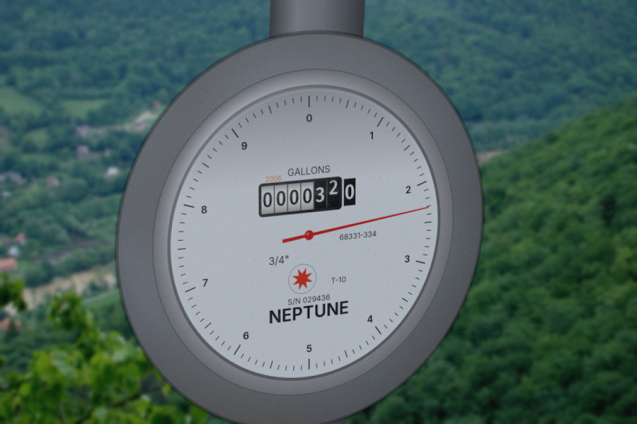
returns 322.3 gal
